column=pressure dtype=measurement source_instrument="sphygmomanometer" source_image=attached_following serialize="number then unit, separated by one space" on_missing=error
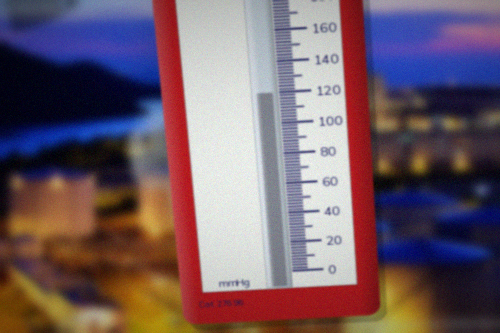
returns 120 mmHg
